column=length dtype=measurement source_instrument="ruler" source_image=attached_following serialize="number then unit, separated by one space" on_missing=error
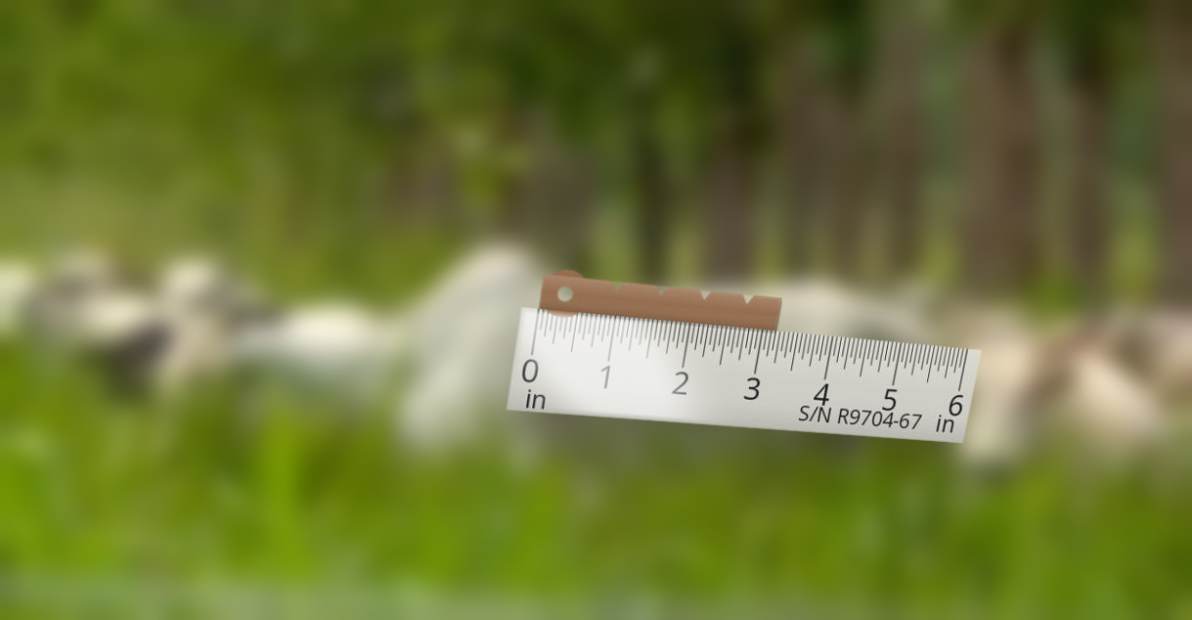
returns 3.1875 in
